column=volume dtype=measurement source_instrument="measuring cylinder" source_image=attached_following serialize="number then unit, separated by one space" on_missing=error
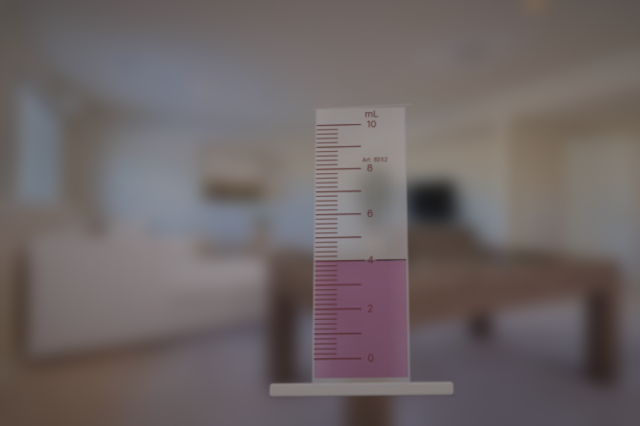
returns 4 mL
